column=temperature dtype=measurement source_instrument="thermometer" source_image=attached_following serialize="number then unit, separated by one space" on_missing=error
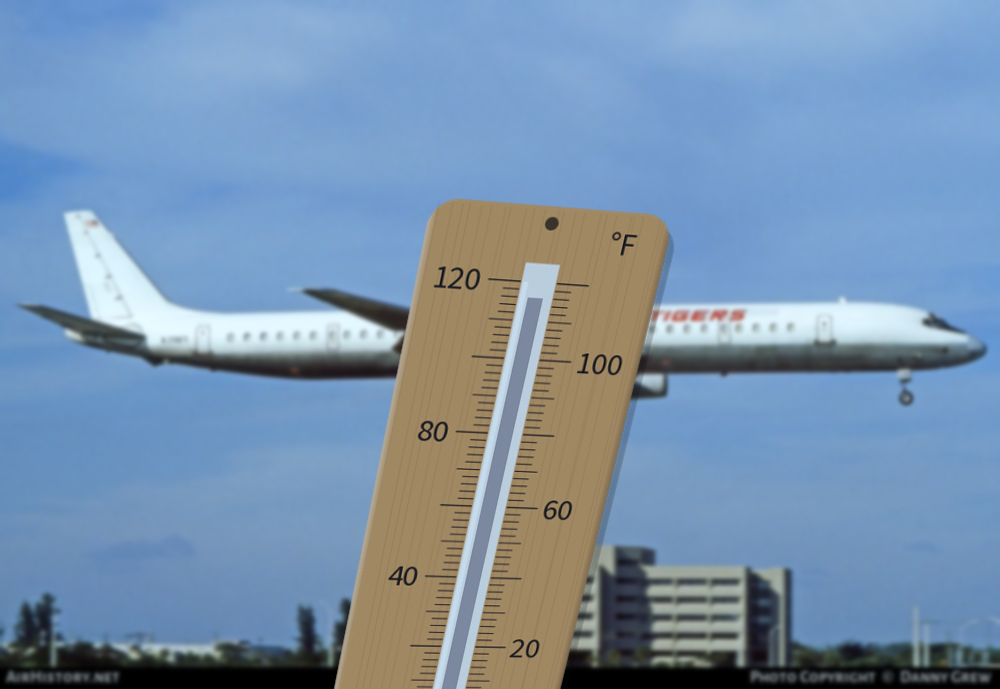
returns 116 °F
